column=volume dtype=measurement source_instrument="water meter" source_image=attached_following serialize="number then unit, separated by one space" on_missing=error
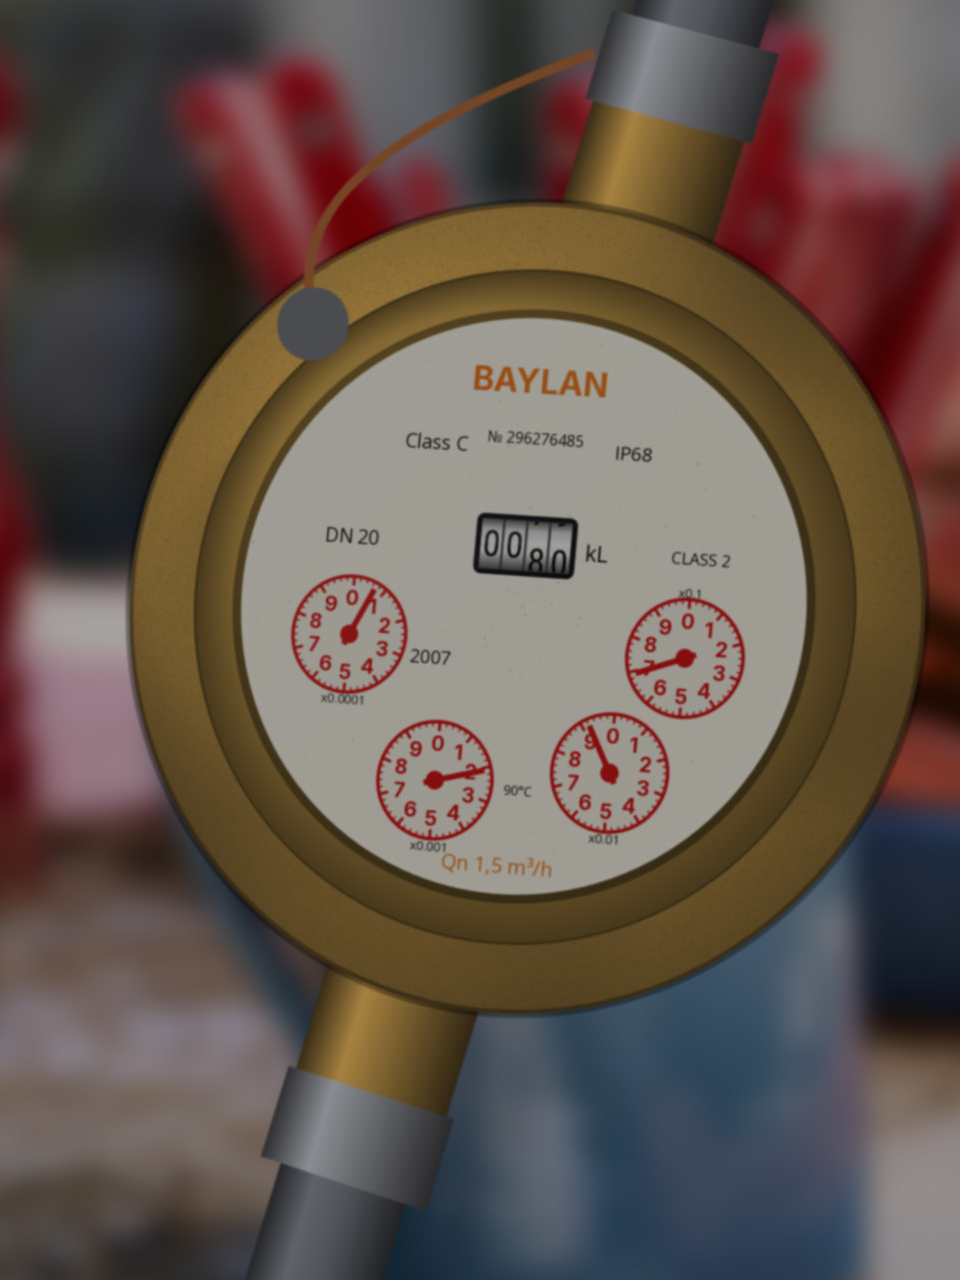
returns 79.6920 kL
